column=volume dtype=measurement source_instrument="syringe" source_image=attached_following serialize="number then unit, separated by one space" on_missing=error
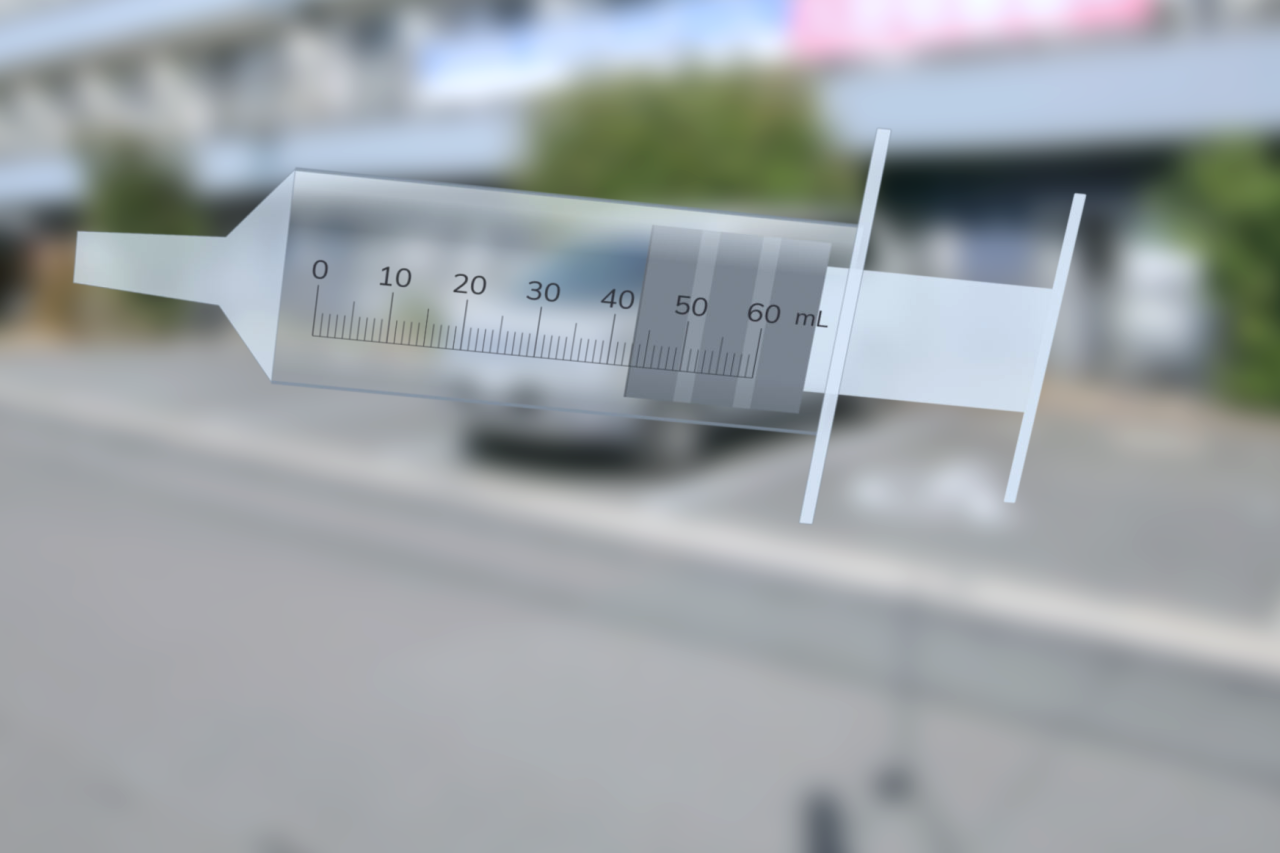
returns 43 mL
